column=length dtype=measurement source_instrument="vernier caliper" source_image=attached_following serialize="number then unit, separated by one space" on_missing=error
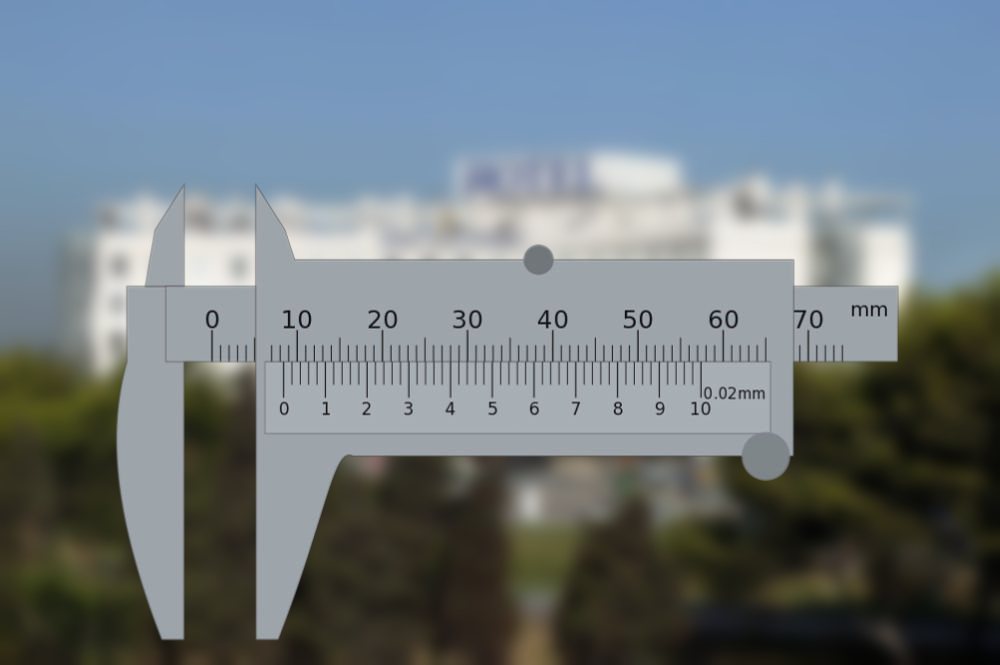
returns 8.4 mm
